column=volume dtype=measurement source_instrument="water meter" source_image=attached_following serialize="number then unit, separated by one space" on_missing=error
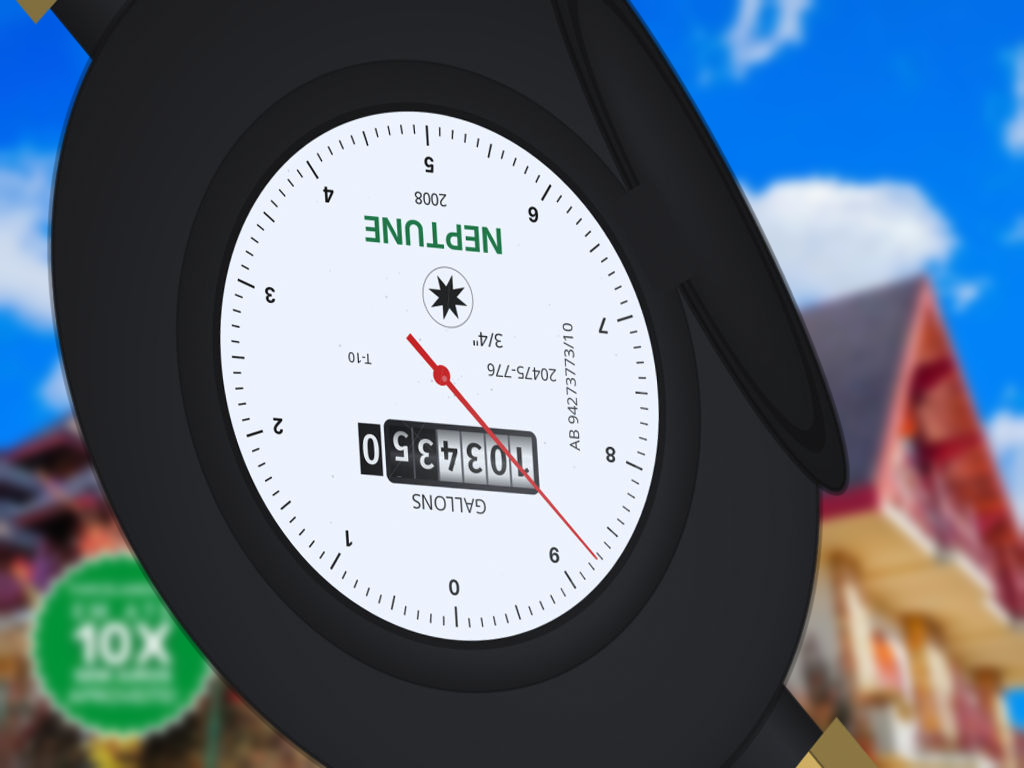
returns 1034348.7 gal
